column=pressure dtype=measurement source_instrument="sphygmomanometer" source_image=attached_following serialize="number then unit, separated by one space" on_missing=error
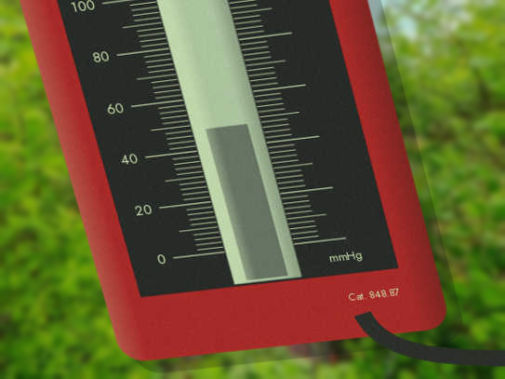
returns 48 mmHg
